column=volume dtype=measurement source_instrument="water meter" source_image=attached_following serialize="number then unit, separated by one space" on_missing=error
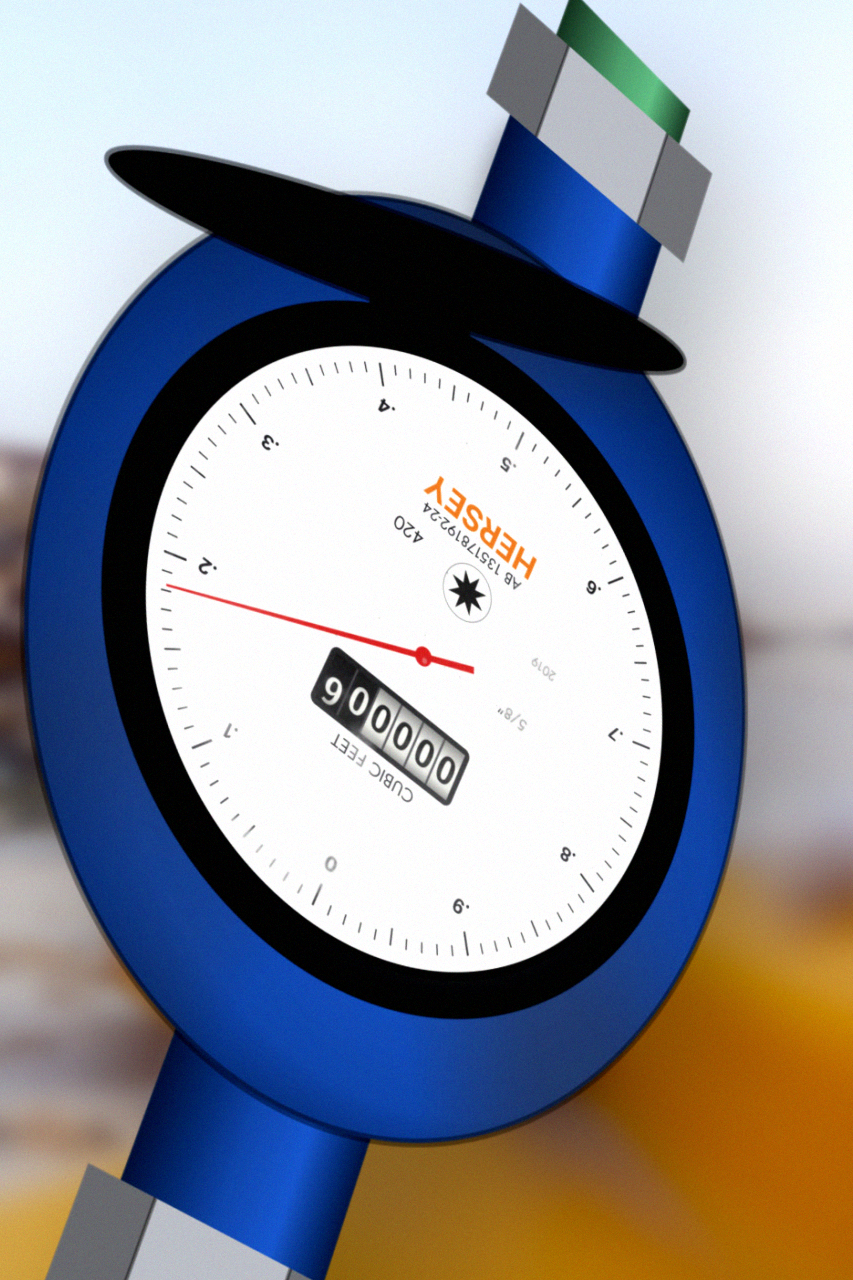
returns 6.18 ft³
